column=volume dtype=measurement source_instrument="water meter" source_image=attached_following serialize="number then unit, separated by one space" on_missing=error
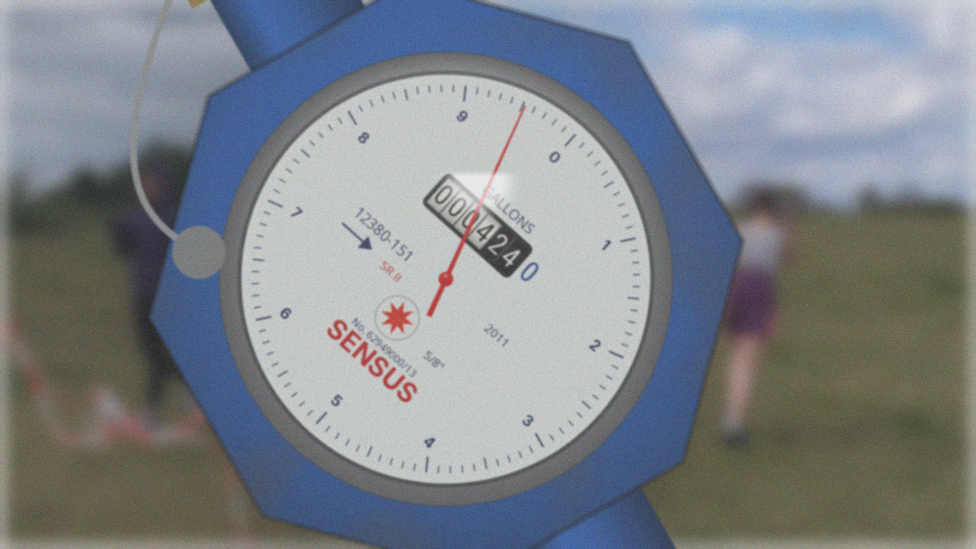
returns 4239.5 gal
